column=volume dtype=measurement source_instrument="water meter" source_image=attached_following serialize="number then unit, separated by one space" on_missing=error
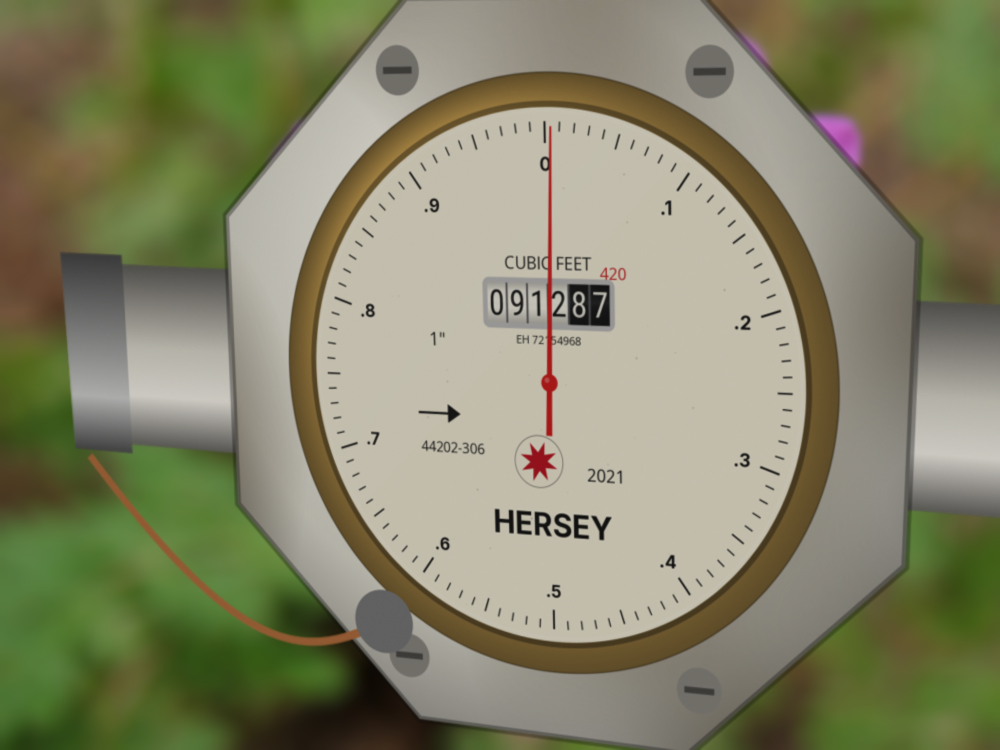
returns 91287.00 ft³
